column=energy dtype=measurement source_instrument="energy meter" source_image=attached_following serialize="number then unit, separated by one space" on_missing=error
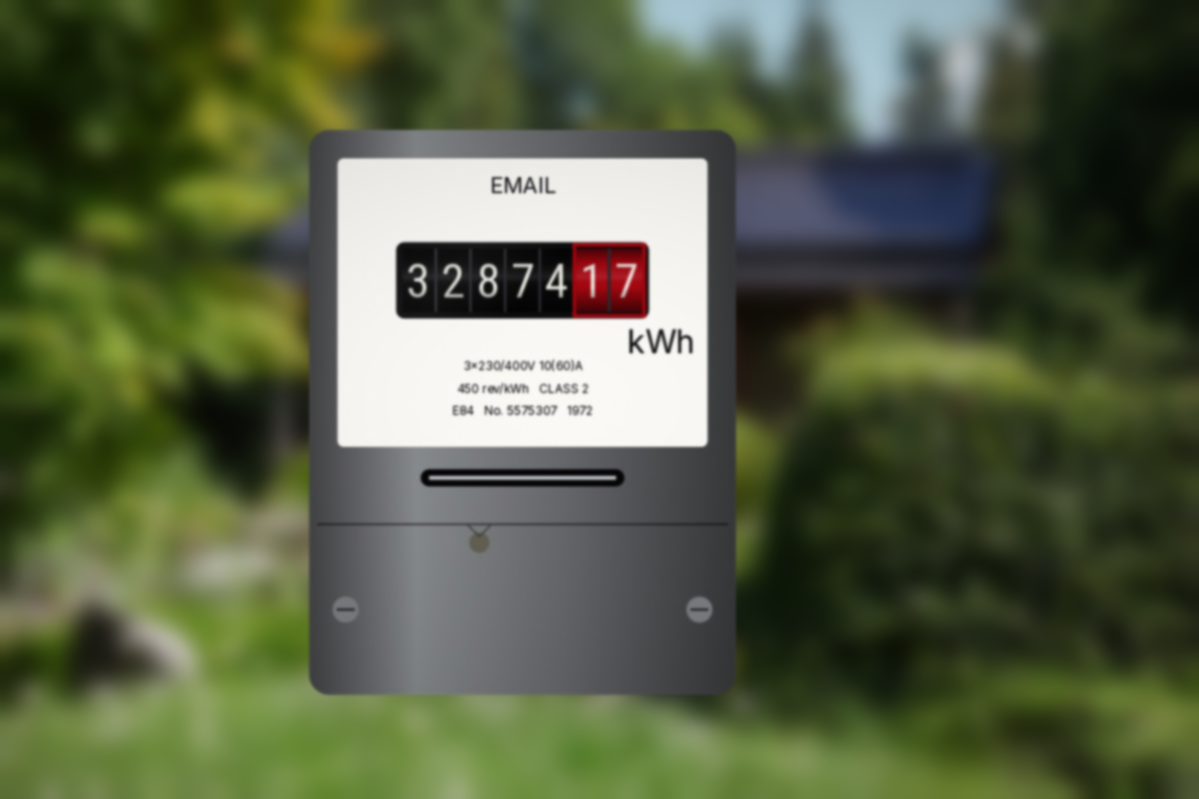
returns 32874.17 kWh
